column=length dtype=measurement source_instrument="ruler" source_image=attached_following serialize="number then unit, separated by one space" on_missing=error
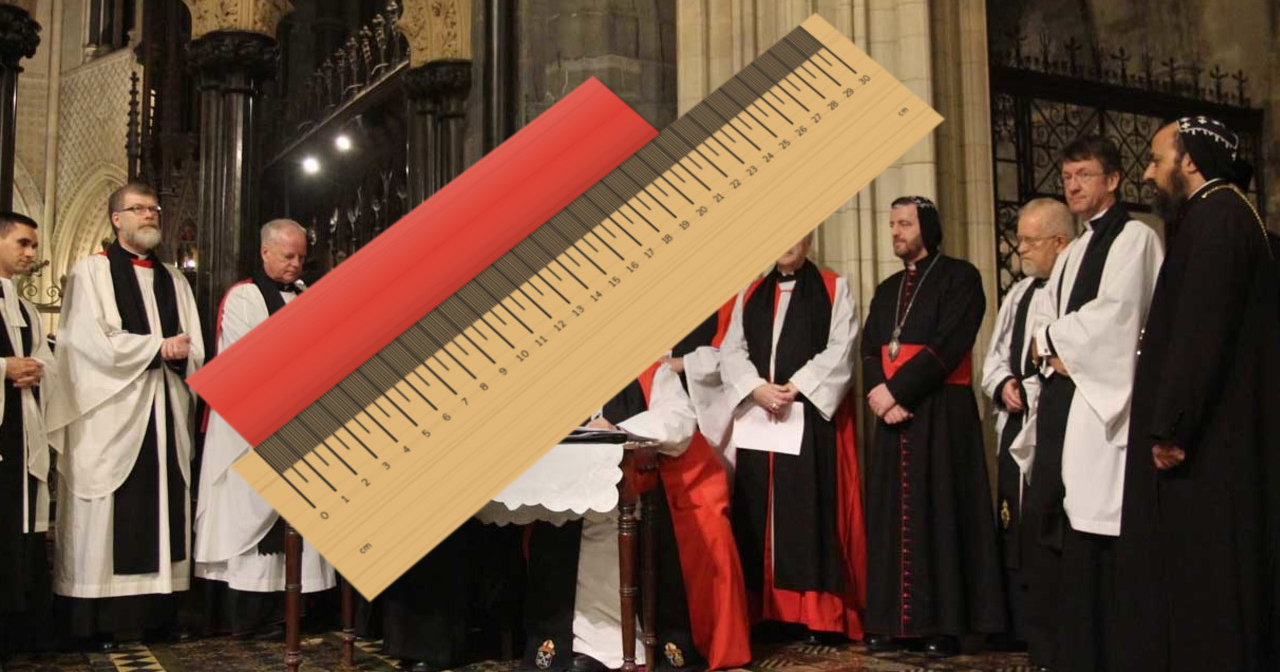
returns 21.5 cm
